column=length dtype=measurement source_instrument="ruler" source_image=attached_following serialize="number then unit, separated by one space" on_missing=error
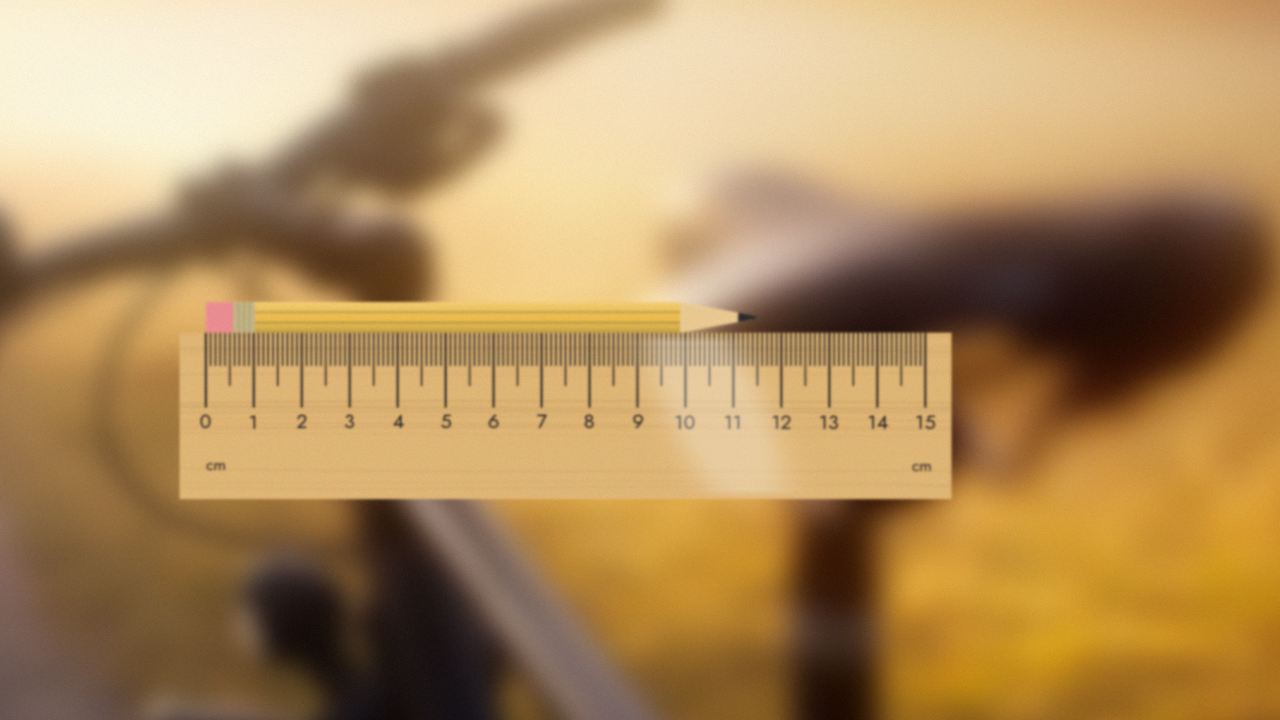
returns 11.5 cm
